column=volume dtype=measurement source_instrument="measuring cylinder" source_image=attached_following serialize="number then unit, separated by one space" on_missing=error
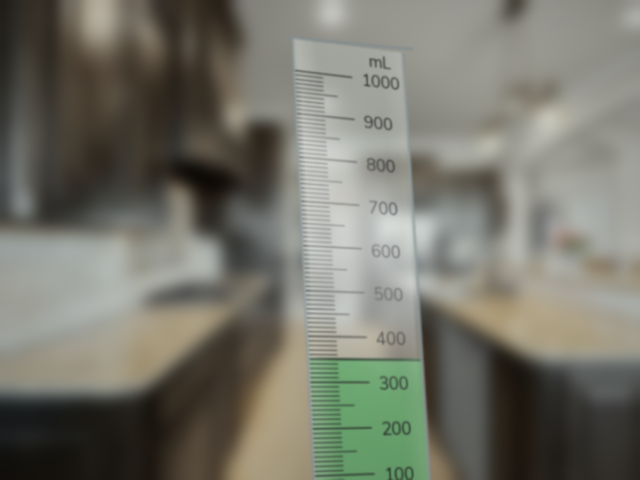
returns 350 mL
